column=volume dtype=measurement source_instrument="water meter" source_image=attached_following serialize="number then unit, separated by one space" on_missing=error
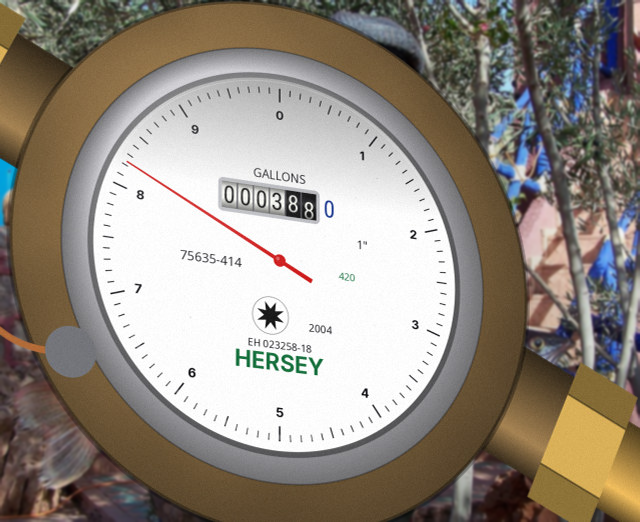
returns 3878.2 gal
